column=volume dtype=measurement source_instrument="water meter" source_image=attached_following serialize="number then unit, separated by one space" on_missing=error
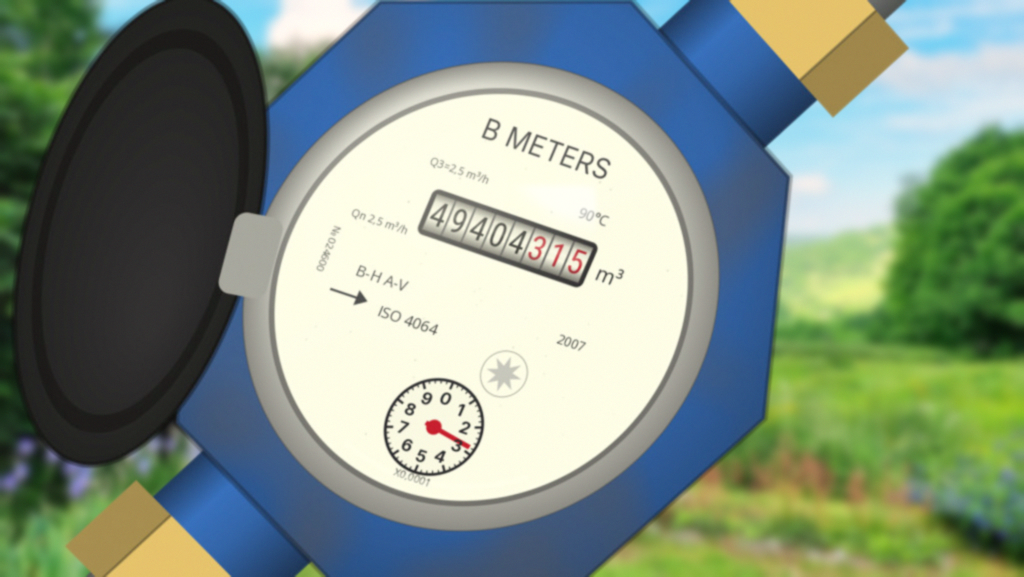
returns 49404.3152 m³
